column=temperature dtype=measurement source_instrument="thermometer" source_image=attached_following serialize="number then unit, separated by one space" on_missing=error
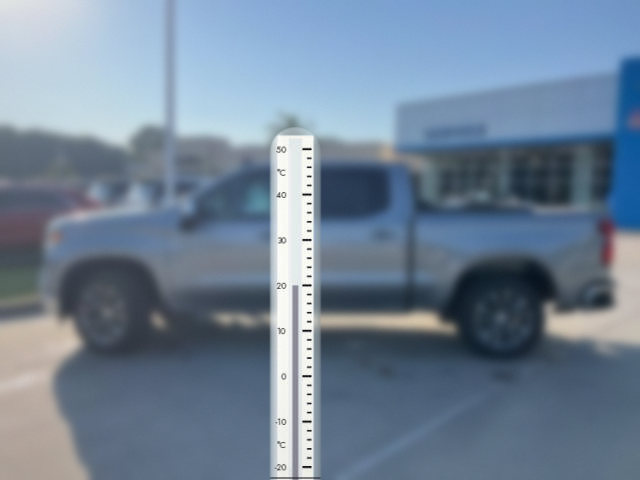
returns 20 °C
